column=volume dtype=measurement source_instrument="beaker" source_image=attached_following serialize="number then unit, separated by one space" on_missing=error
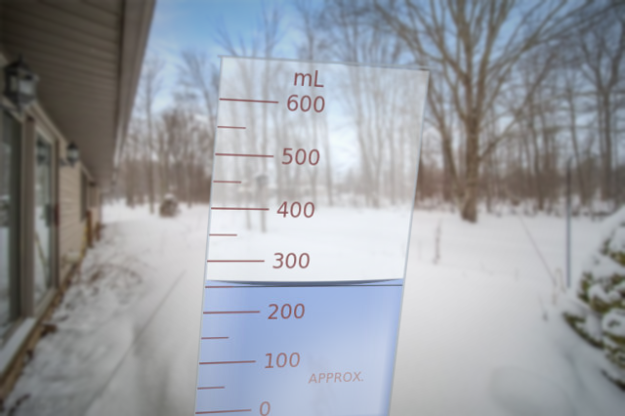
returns 250 mL
